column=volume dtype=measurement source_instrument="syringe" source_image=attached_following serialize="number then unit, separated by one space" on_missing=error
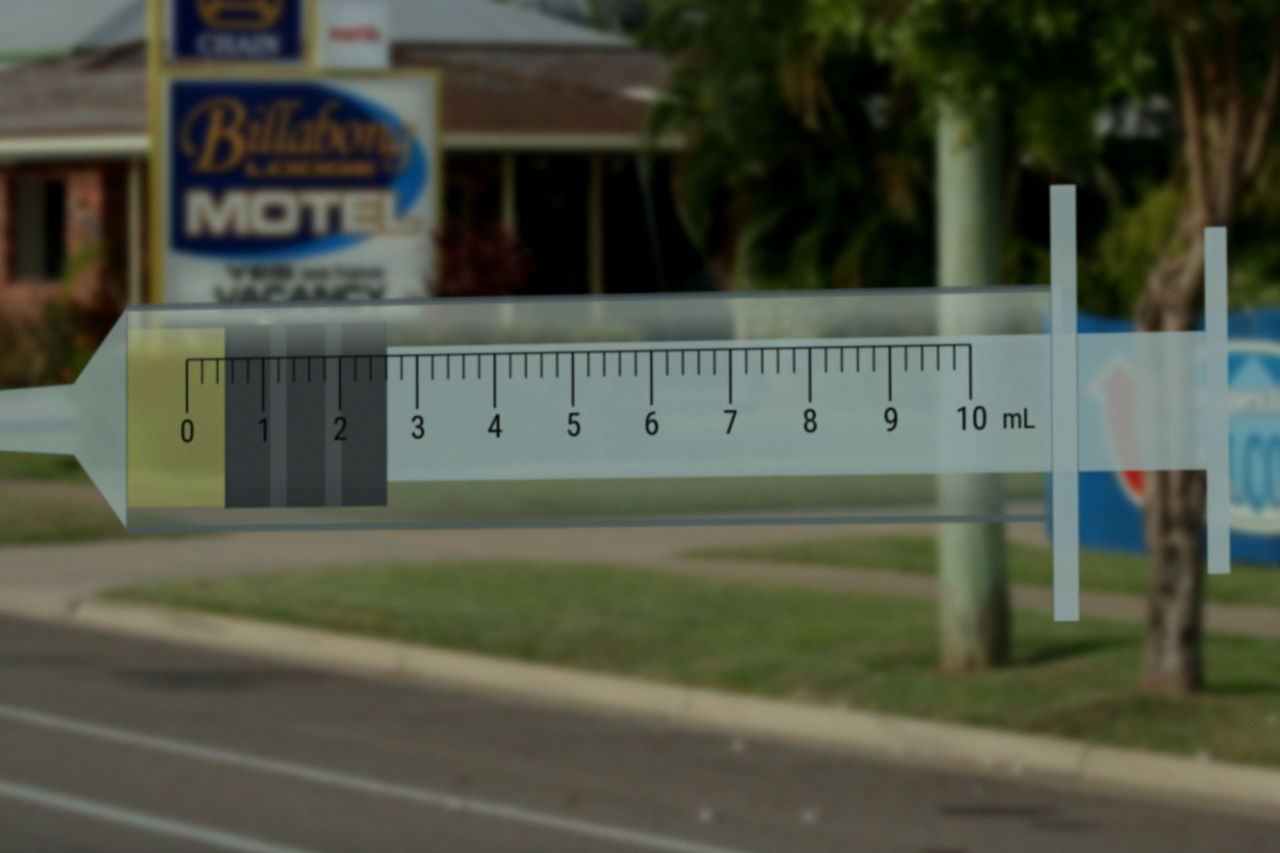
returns 0.5 mL
